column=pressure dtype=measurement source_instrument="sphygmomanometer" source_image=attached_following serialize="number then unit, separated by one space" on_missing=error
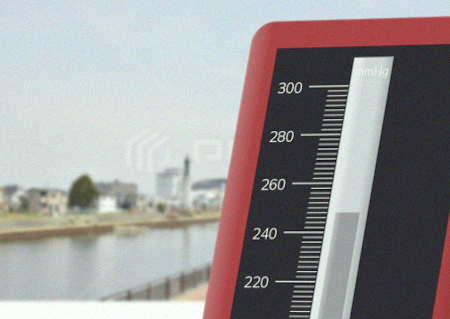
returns 248 mmHg
